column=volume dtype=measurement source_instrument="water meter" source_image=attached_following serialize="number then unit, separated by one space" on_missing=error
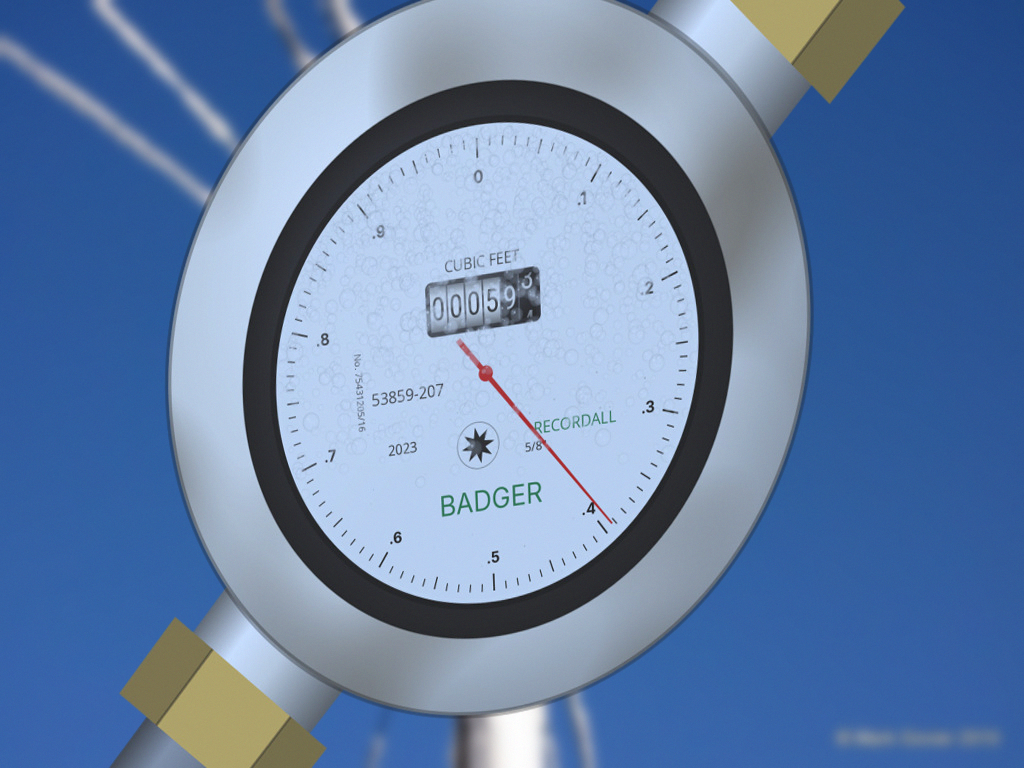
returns 593.39 ft³
